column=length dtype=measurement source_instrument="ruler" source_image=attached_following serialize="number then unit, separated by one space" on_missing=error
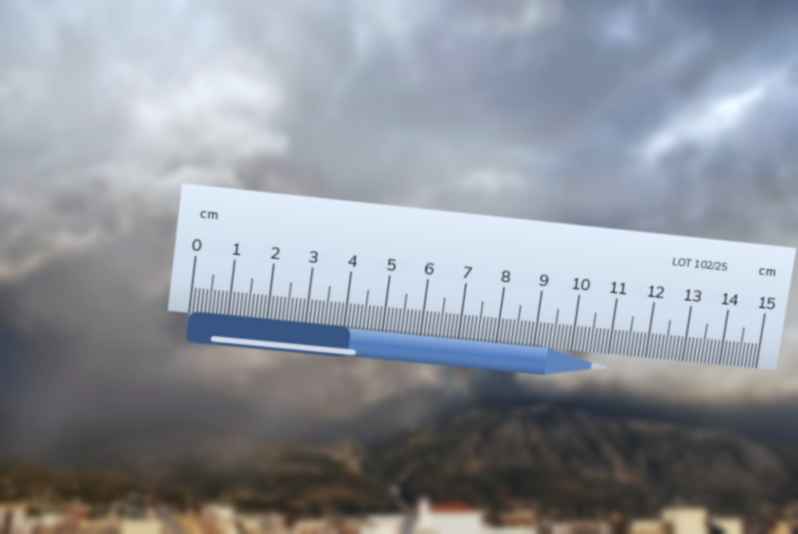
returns 11 cm
